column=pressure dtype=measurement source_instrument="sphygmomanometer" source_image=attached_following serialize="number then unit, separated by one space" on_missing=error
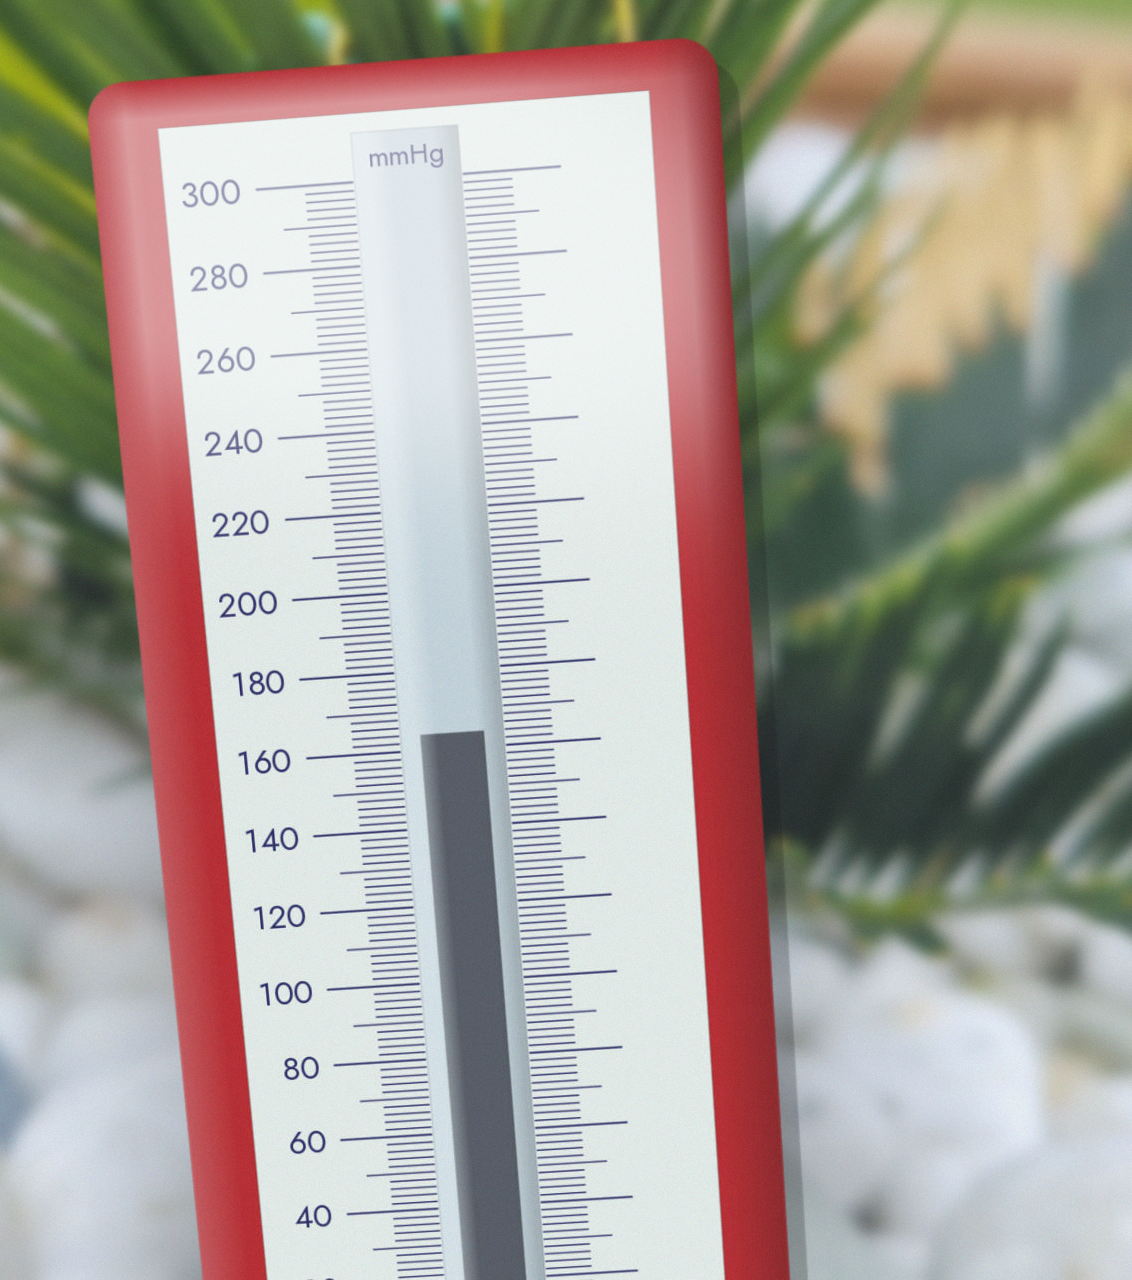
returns 164 mmHg
